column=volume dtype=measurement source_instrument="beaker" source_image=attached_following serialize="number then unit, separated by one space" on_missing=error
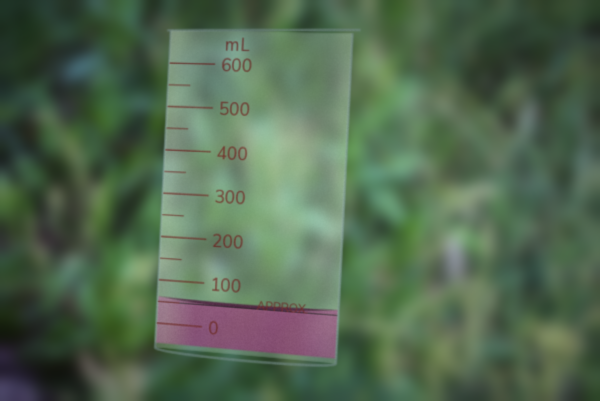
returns 50 mL
